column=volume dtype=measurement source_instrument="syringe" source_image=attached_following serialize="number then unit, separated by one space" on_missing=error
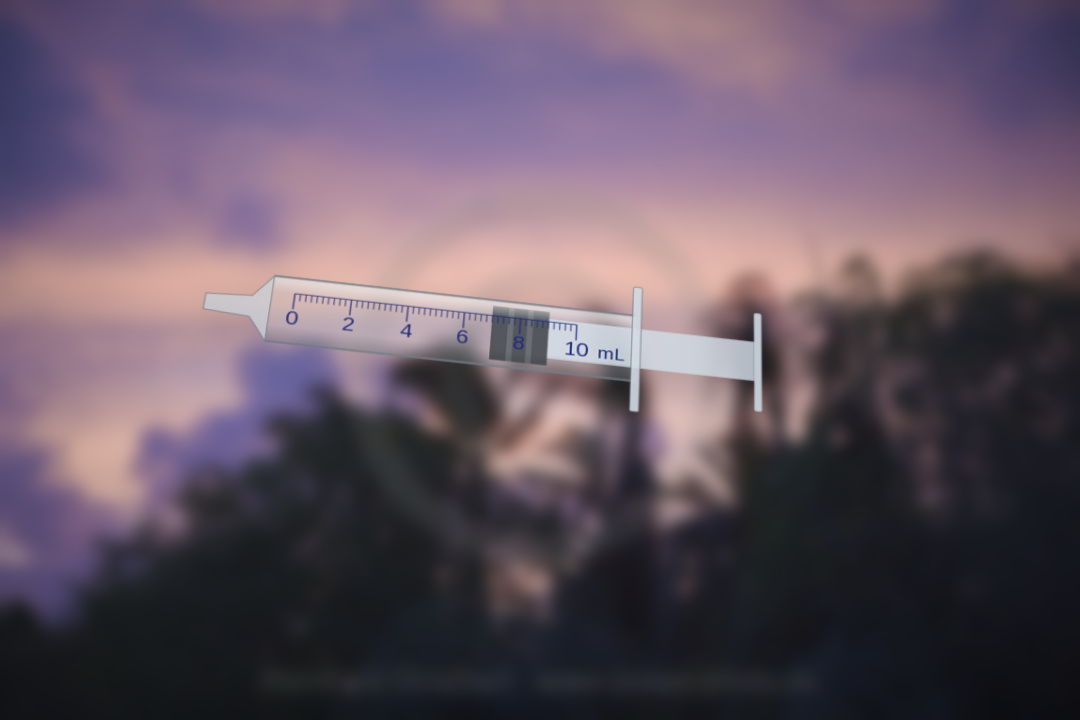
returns 7 mL
